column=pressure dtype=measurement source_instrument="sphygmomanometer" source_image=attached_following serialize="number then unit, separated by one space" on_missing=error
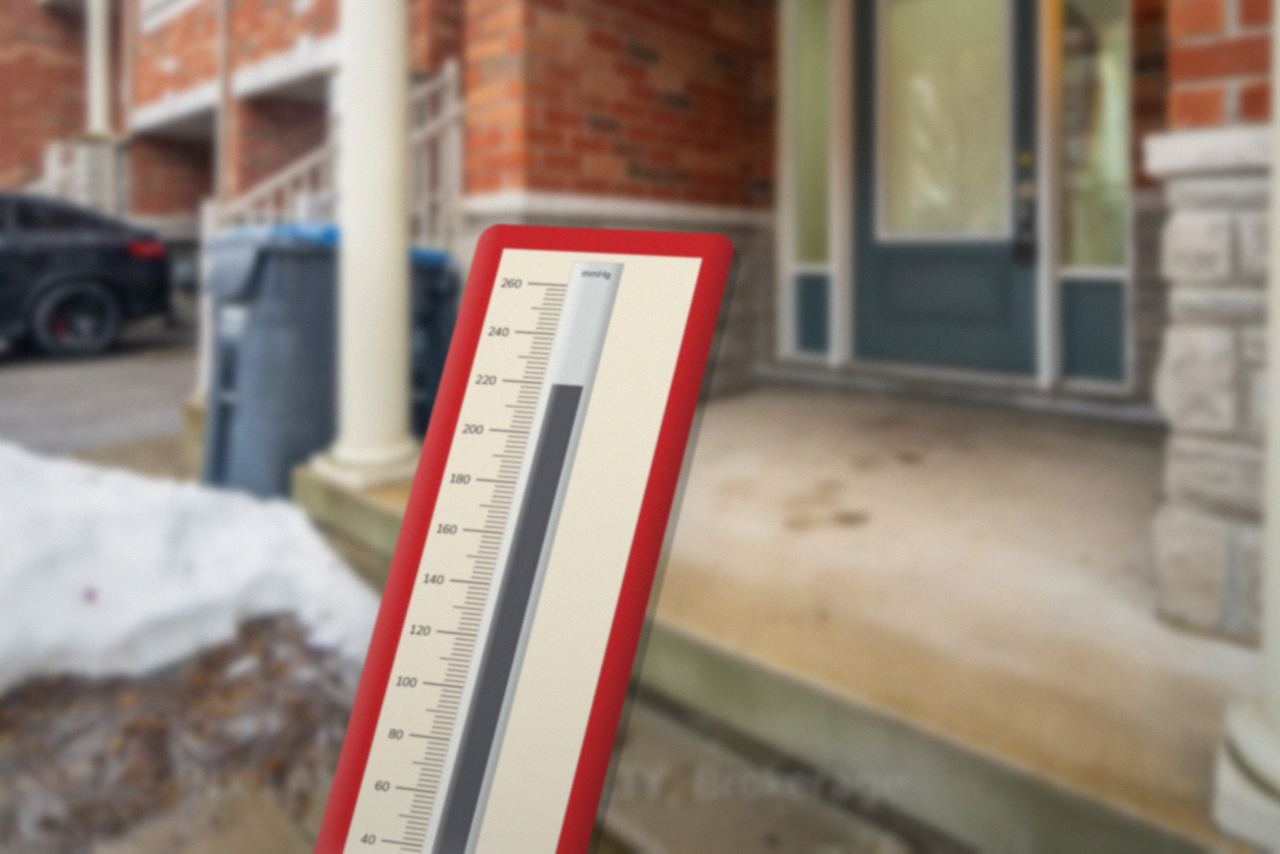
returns 220 mmHg
